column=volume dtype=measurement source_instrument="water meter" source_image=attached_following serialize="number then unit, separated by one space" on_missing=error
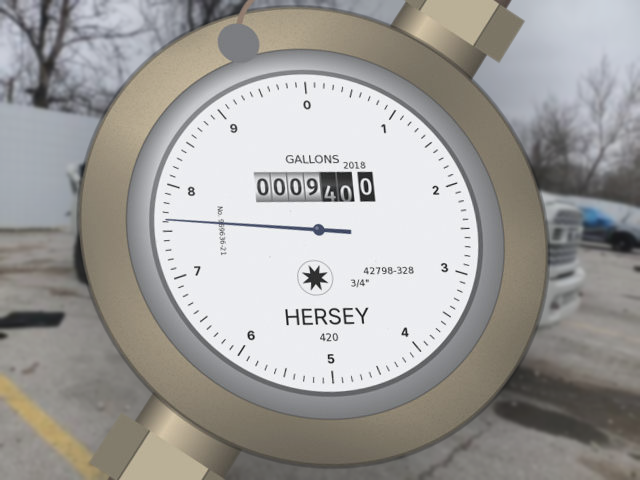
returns 9397.6 gal
